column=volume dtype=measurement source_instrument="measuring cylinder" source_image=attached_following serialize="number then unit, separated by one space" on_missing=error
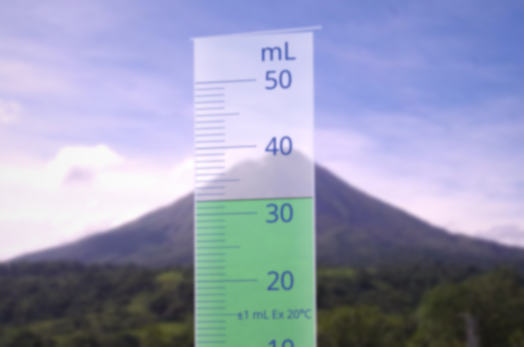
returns 32 mL
